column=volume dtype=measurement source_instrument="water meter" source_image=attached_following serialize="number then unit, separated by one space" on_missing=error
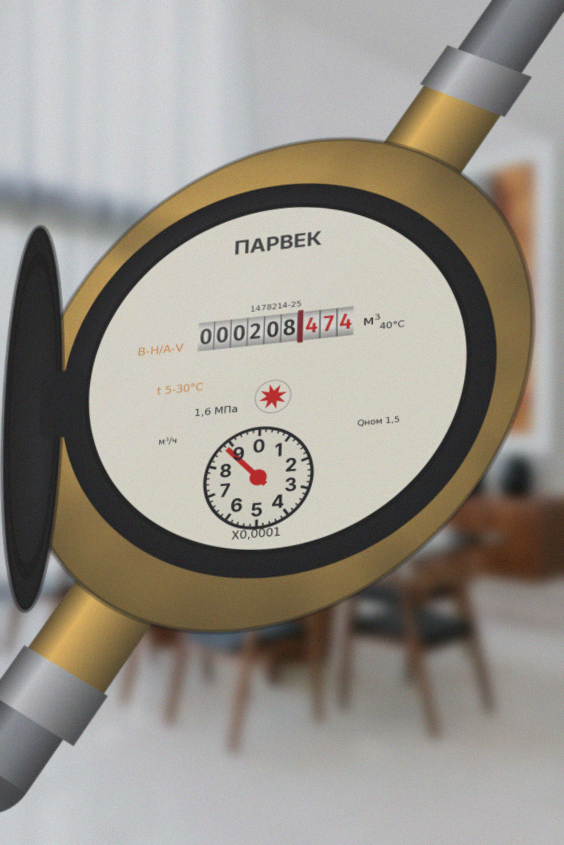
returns 208.4748 m³
